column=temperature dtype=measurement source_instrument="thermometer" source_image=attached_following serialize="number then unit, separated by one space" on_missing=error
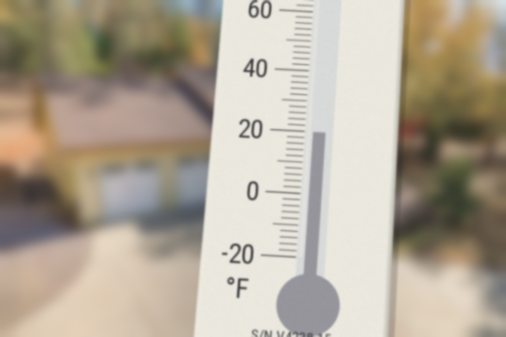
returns 20 °F
